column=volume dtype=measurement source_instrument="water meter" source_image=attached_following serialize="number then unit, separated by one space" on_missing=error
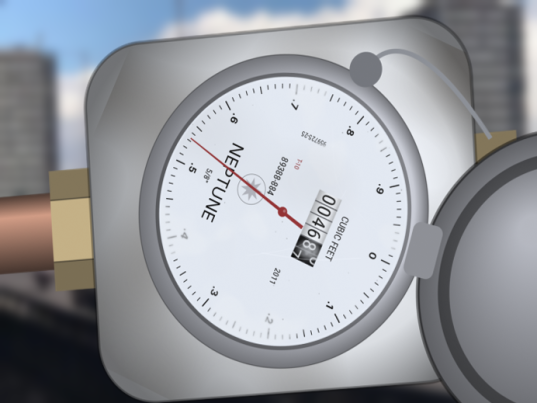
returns 4686.53 ft³
